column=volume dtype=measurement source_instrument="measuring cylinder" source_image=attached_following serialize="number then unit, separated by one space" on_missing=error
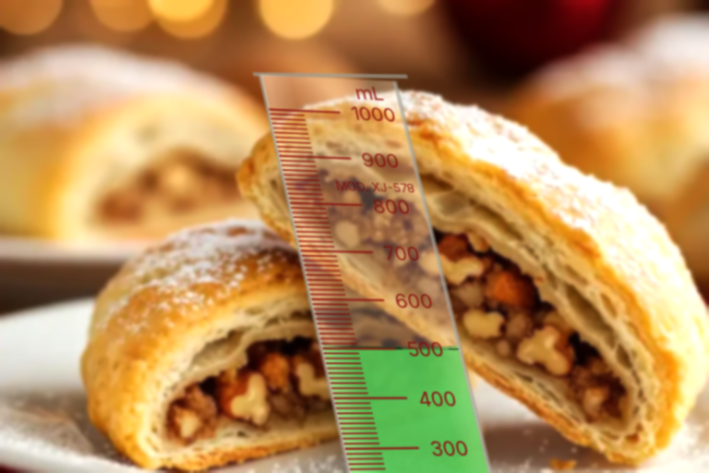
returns 500 mL
